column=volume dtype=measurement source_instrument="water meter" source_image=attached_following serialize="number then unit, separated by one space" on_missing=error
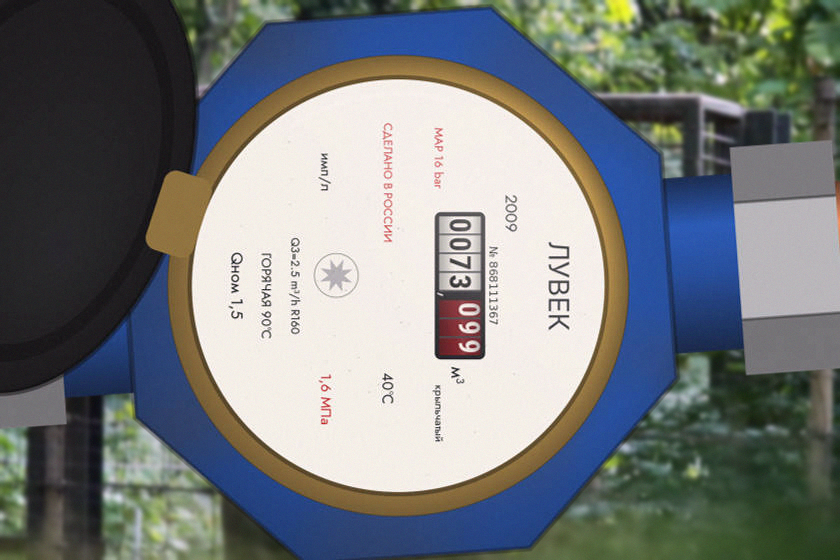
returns 73.099 m³
